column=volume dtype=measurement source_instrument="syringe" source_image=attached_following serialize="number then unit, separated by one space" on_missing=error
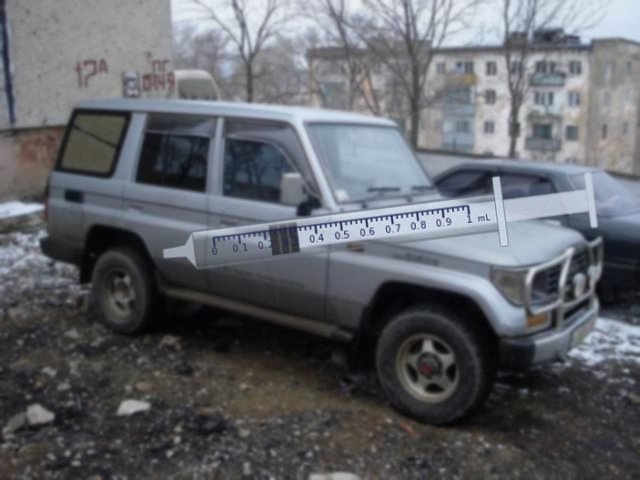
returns 0.22 mL
